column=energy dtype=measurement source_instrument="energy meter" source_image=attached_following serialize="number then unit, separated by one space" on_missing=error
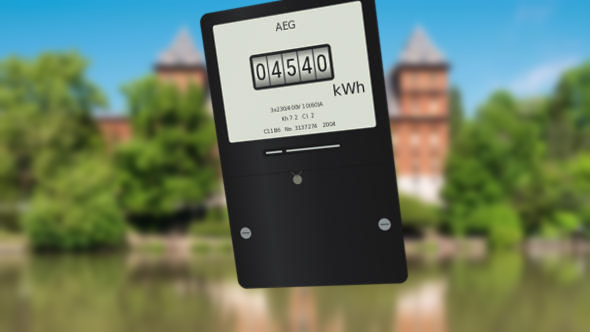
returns 4540 kWh
